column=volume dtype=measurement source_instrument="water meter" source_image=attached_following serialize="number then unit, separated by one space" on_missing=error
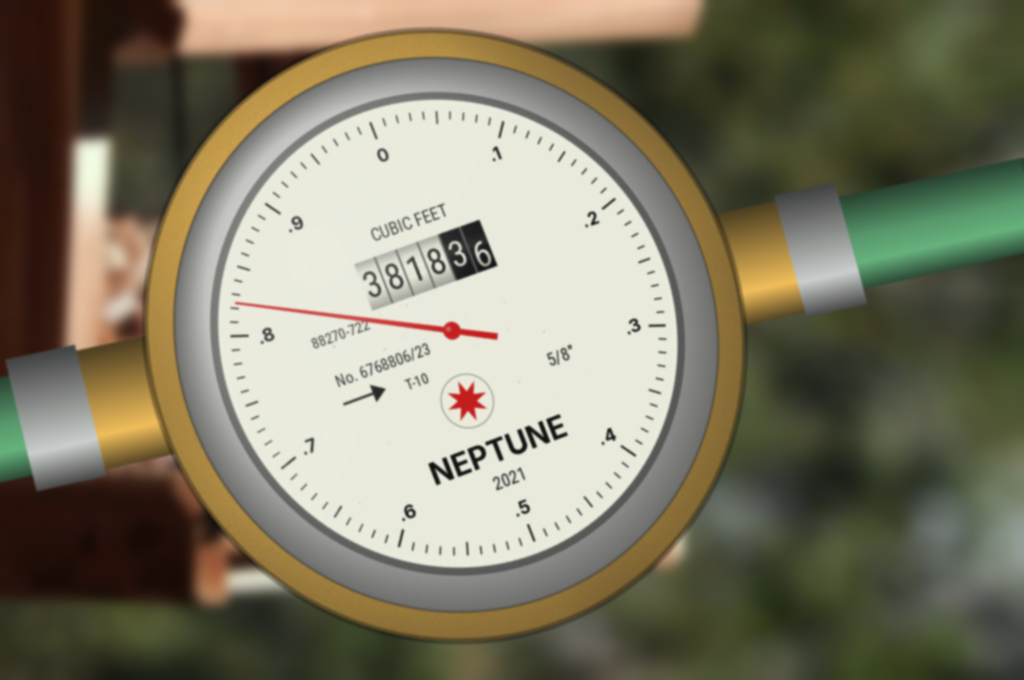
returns 381835.82 ft³
